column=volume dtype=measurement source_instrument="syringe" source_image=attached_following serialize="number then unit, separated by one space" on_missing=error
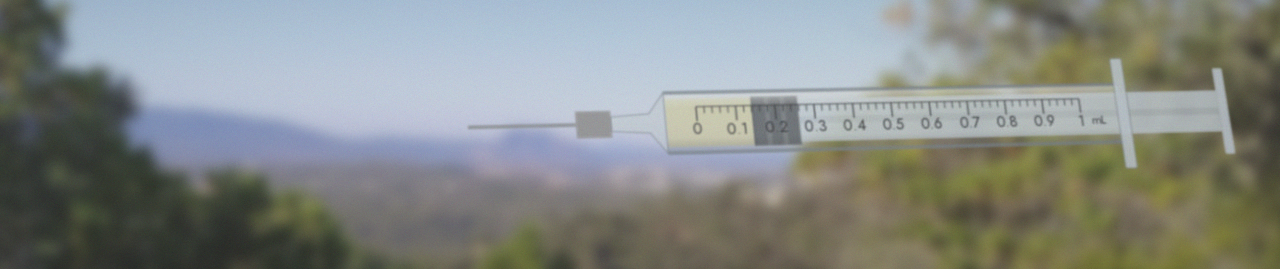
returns 0.14 mL
